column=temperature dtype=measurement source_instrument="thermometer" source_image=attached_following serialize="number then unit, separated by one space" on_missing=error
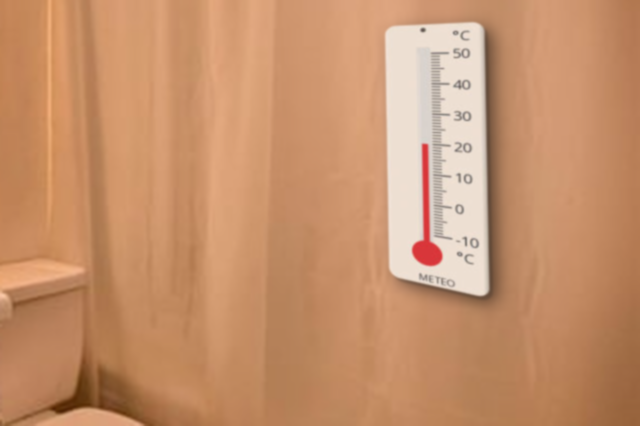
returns 20 °C
